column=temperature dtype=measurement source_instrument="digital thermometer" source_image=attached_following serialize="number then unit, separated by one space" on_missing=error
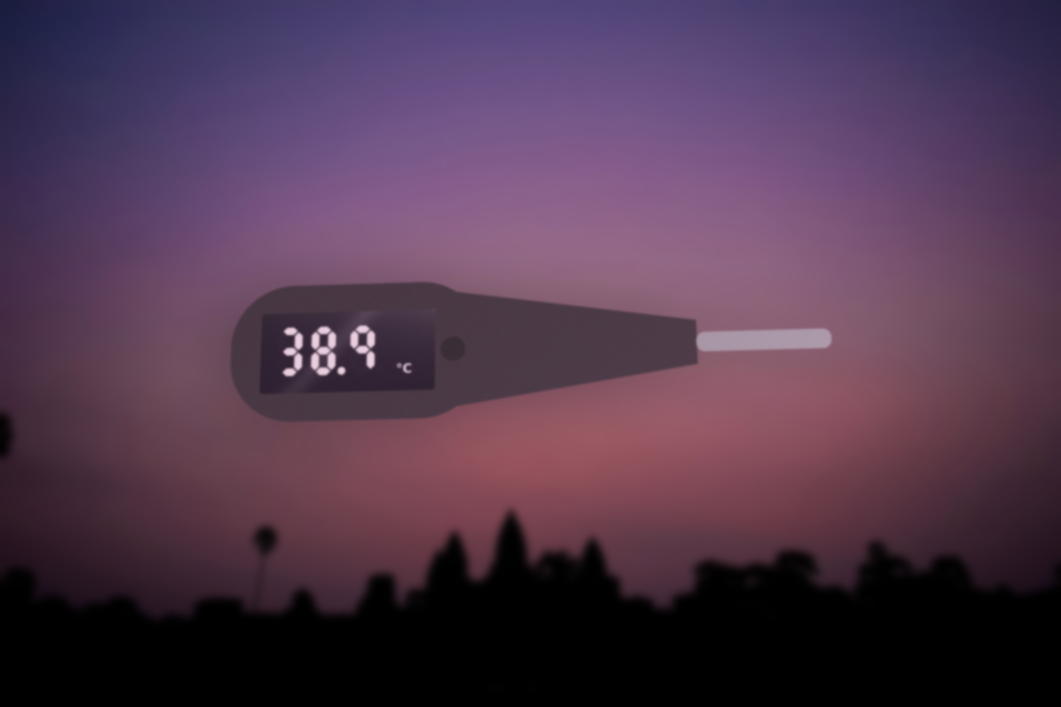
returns 38.9 °C
